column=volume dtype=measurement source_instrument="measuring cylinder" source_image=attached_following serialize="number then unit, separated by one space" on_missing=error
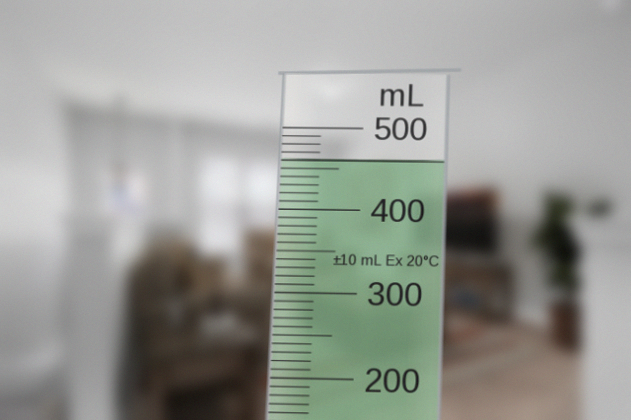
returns 460 mL
